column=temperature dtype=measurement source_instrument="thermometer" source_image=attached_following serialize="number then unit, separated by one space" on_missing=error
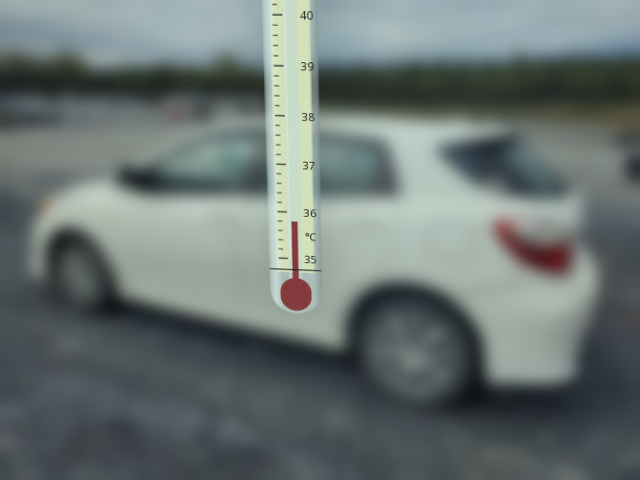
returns 35.8 °C
